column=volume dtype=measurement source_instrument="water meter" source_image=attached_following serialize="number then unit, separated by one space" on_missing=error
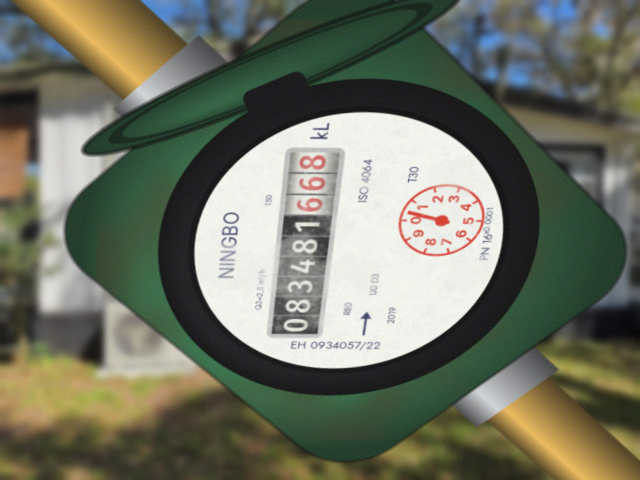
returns 83481.6680 kL
